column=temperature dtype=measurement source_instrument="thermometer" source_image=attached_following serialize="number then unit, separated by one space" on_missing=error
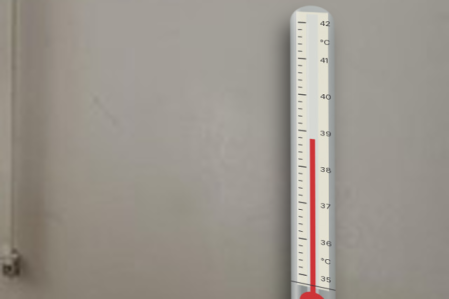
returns 38.8 °C
